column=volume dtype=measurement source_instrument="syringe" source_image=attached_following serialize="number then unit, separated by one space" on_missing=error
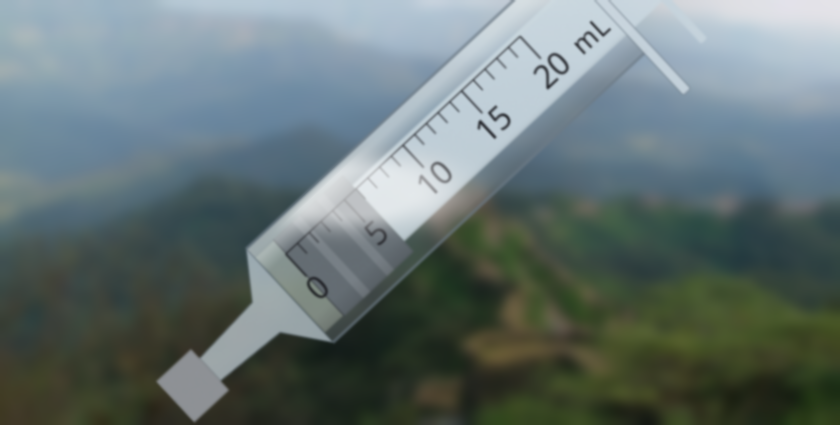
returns 0 mL
